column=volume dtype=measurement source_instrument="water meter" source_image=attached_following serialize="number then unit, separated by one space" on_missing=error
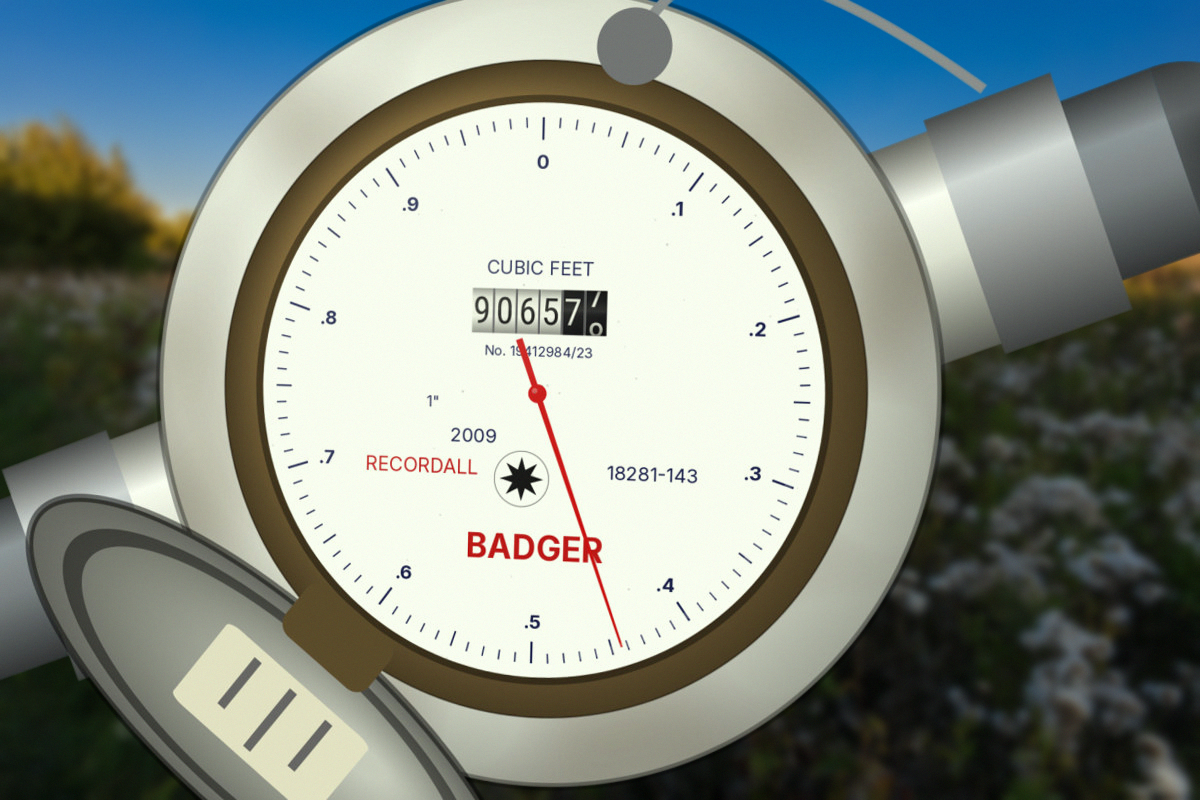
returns 906577.44 ft³
